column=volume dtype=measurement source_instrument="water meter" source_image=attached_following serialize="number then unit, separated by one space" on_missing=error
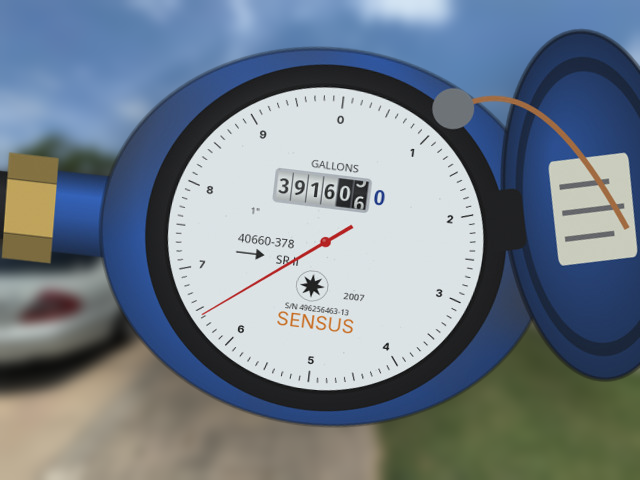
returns 3916056.4 gal
